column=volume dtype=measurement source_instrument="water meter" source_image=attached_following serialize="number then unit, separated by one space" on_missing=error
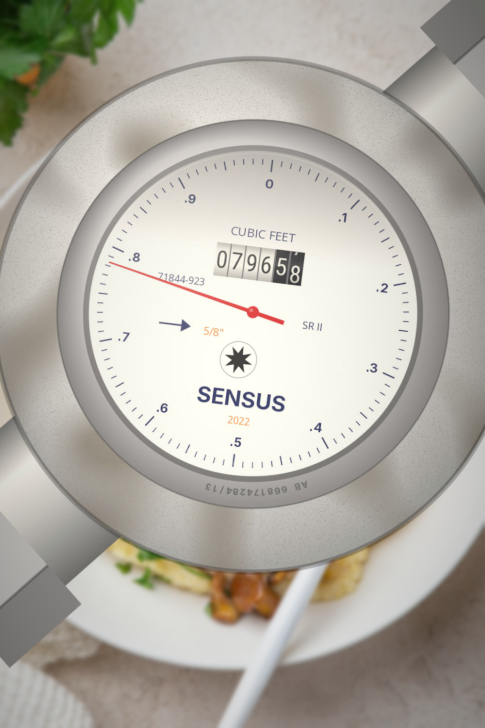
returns 79657.78 ft³
